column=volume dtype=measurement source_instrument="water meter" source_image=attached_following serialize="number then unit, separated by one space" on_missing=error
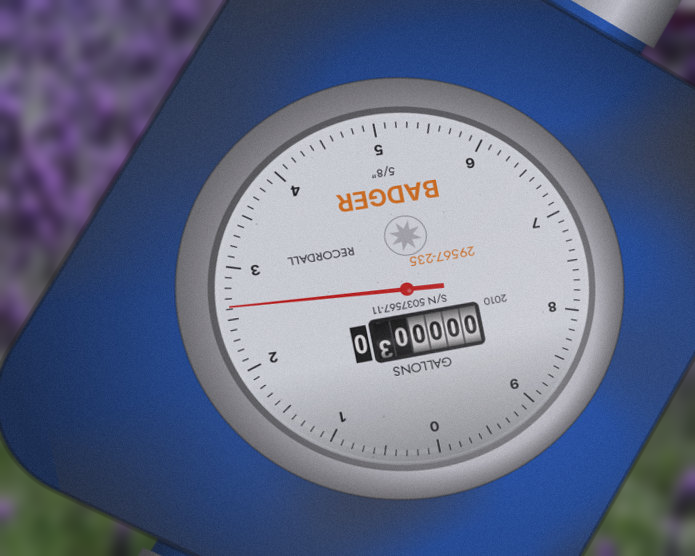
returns 32.6 gal
